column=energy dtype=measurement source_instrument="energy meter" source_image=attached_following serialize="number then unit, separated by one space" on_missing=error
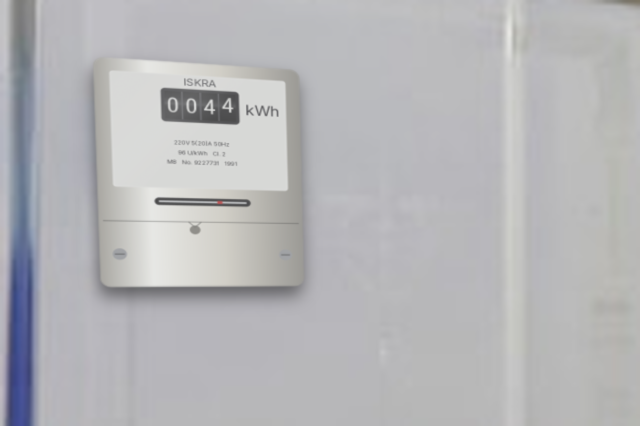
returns 44 kWh
